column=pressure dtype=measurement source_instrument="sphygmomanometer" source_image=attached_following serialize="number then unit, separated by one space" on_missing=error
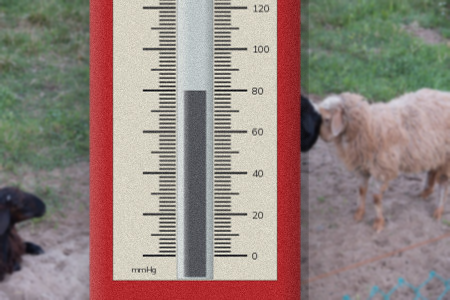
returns 80 mmHg
